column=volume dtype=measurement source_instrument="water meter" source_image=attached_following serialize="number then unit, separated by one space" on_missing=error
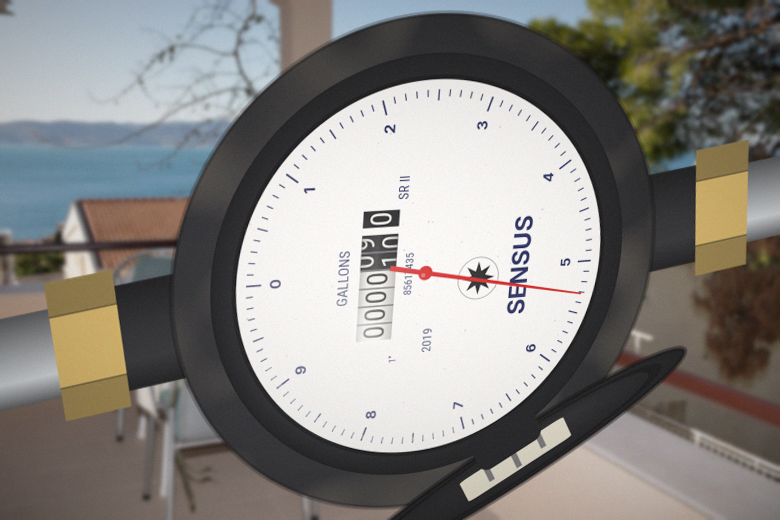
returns 95.3 gal
